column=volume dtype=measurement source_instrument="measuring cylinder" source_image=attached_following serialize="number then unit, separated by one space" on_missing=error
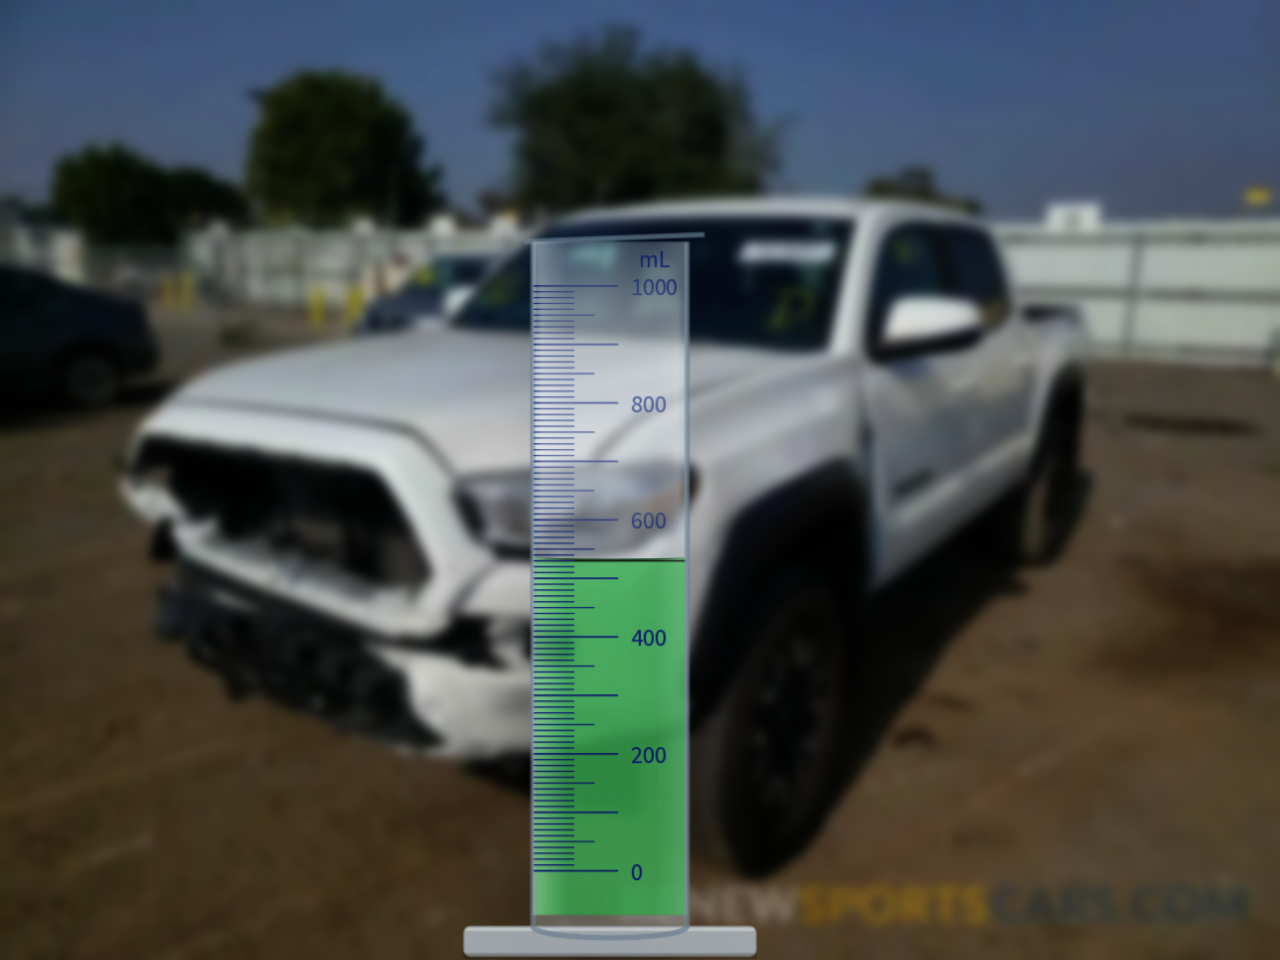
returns 530 mL
